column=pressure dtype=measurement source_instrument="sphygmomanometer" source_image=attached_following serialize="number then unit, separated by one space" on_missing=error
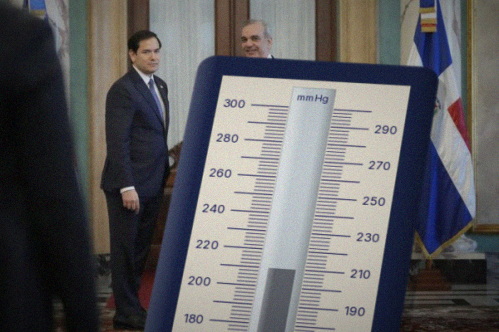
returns 210 mmHg
